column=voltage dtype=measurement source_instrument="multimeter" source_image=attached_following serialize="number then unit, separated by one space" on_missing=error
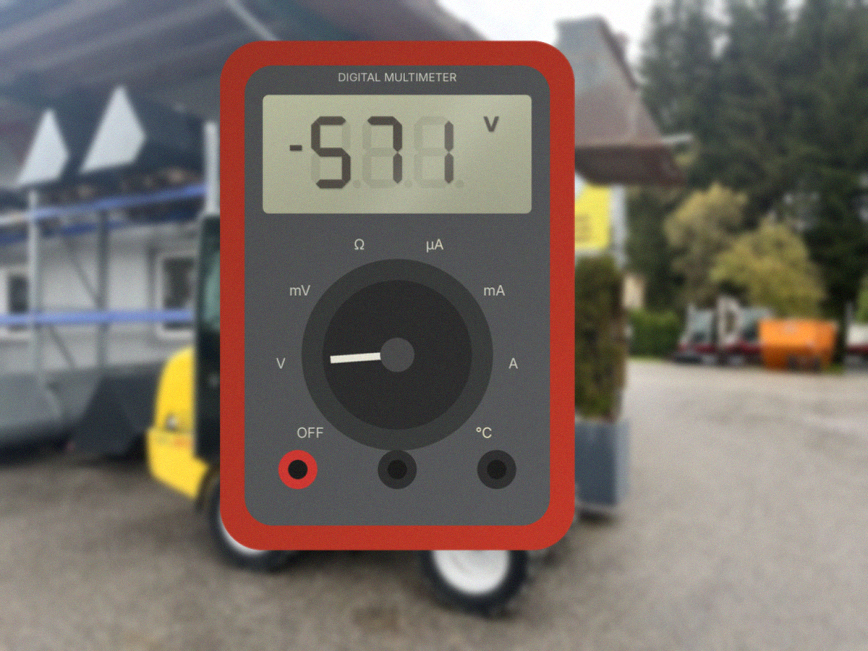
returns -571 V
